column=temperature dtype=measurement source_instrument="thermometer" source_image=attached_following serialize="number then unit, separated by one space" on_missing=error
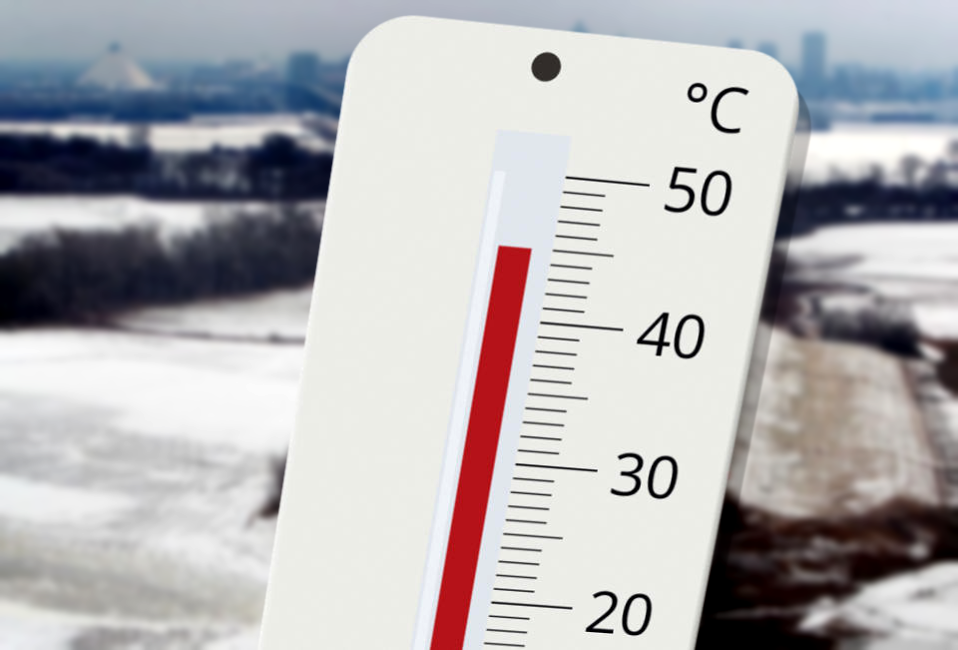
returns 45 °C
